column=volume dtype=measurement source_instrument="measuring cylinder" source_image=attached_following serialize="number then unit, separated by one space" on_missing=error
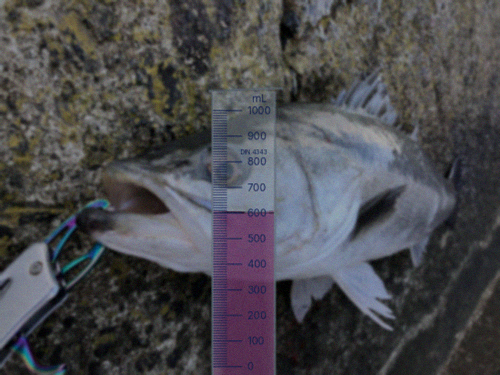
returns 600 mL
